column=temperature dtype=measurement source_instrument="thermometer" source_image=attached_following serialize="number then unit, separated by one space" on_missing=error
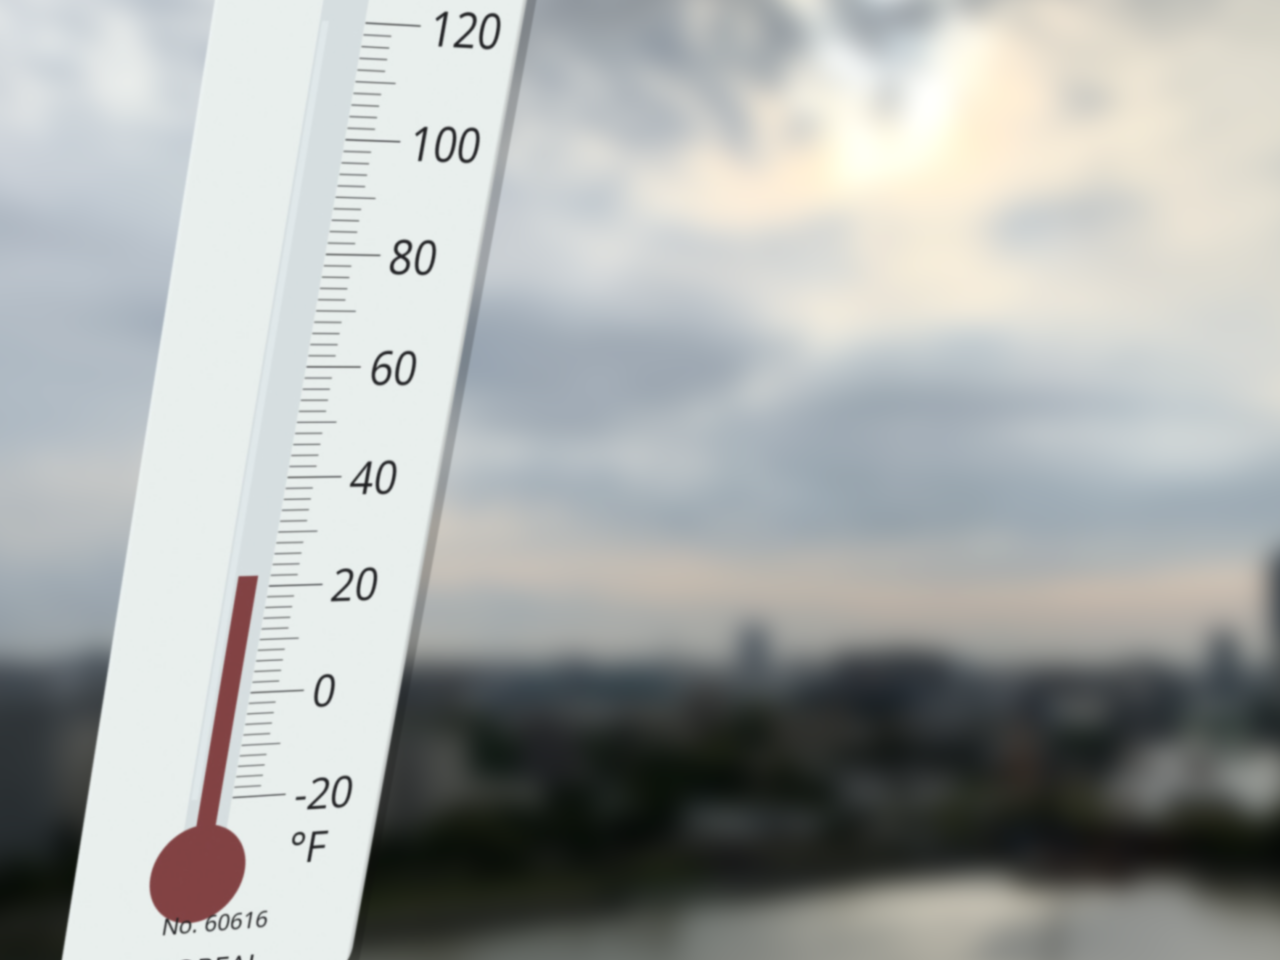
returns 22 °F
